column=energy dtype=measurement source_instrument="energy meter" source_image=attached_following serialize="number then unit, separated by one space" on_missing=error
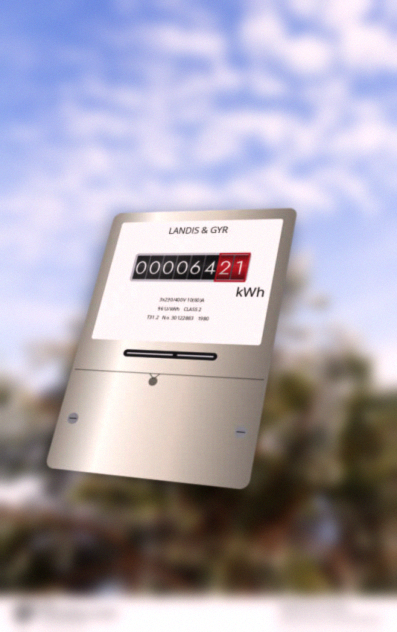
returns 64.21 kWh
